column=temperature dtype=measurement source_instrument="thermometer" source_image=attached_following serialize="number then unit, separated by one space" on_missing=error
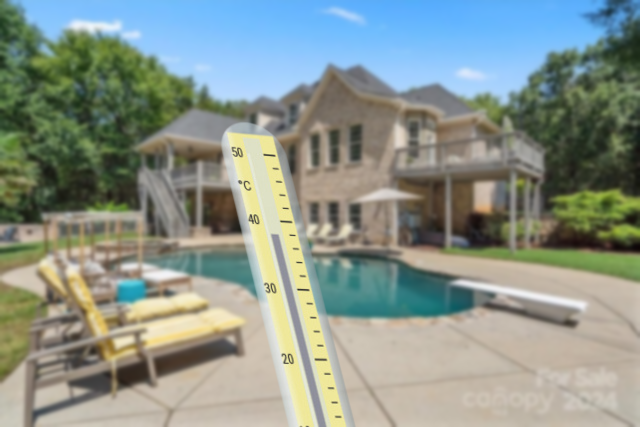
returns 38 °C
